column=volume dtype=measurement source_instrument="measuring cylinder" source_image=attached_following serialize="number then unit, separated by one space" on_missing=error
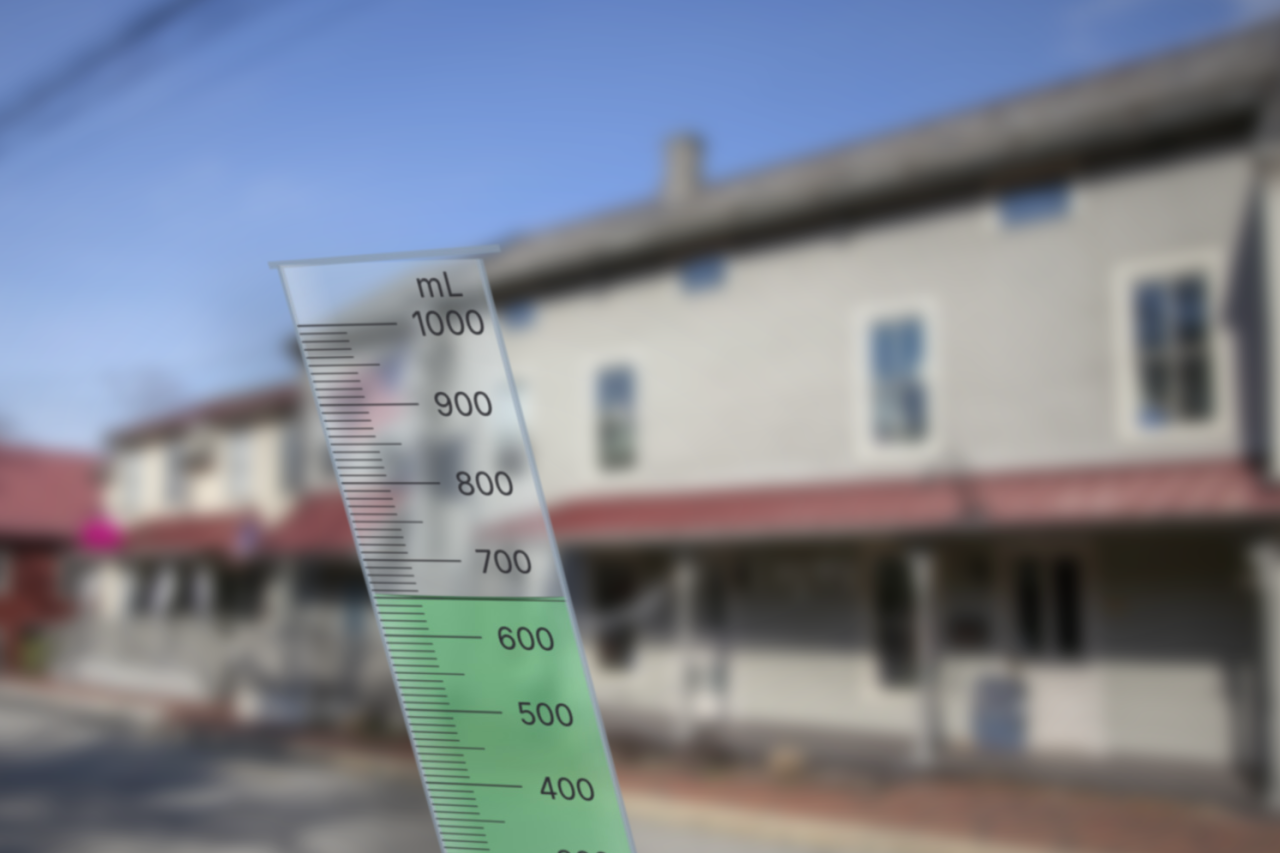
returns 650 mL
